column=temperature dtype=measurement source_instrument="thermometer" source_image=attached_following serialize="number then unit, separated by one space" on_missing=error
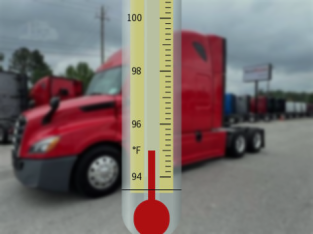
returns 95 °F
